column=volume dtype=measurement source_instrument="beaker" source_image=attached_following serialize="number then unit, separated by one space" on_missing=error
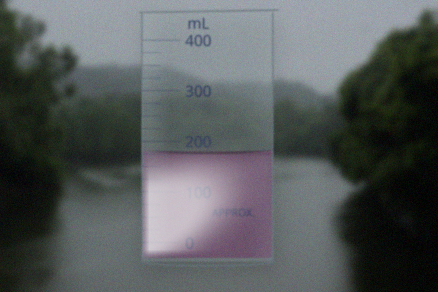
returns 175 mL
